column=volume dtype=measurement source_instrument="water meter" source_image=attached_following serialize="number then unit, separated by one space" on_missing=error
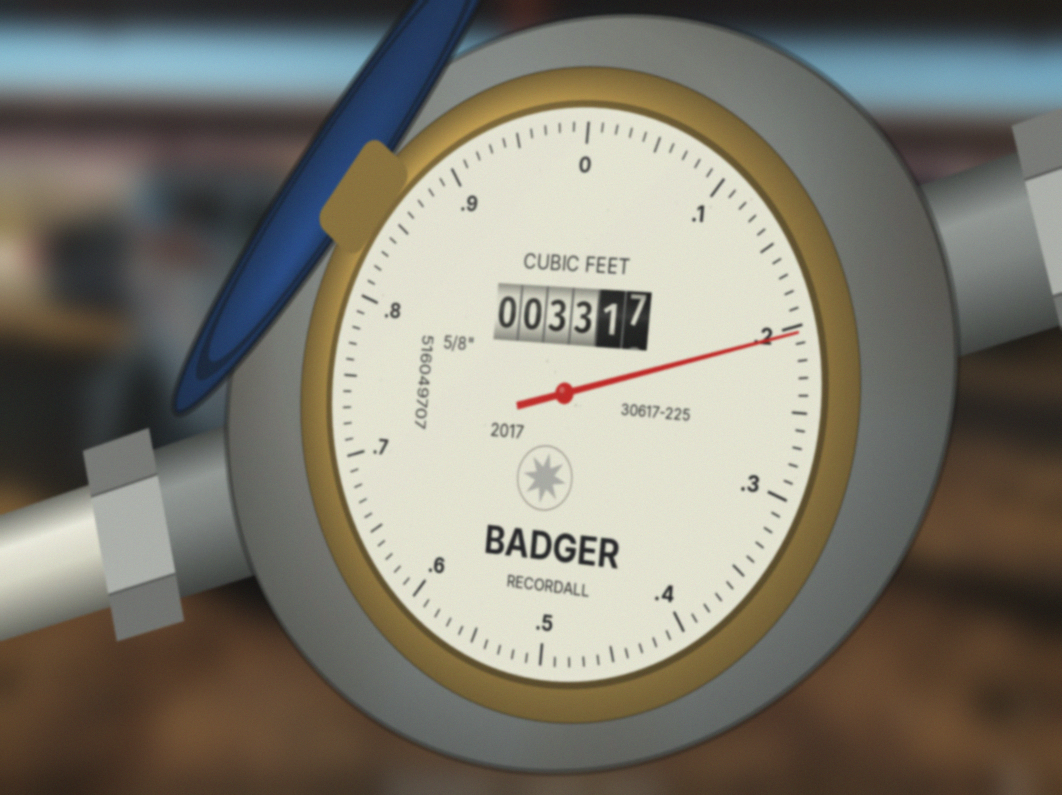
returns 3317.20 ft³
